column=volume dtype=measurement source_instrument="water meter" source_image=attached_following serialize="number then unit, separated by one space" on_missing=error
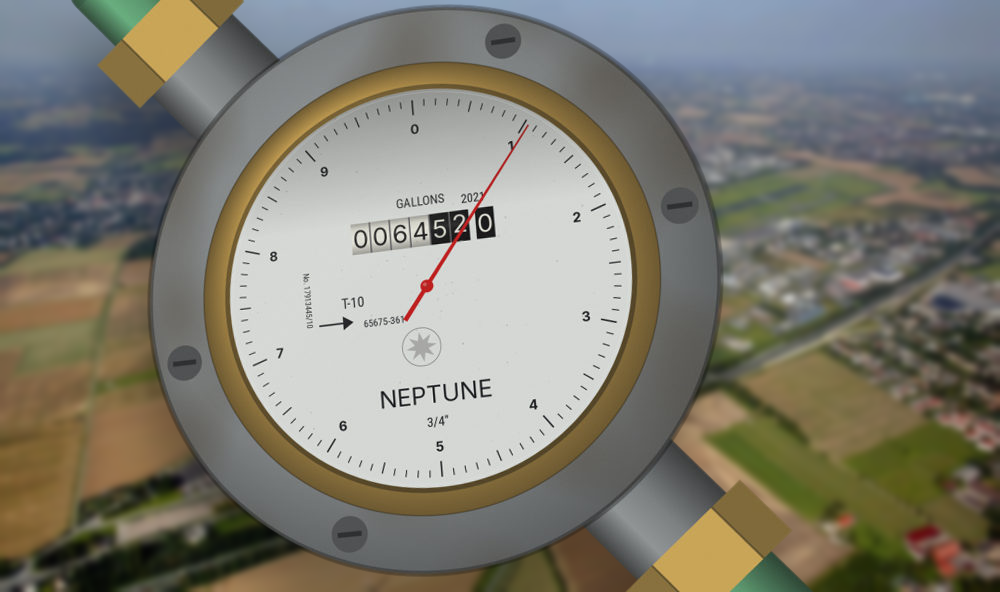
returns 64521.0 gal
